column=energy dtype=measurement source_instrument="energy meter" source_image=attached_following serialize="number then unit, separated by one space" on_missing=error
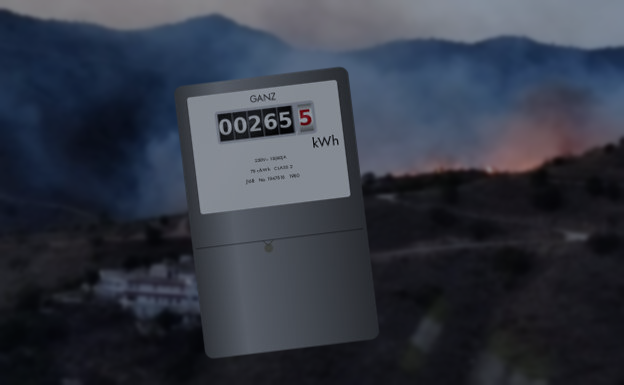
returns 265.5 kWh
